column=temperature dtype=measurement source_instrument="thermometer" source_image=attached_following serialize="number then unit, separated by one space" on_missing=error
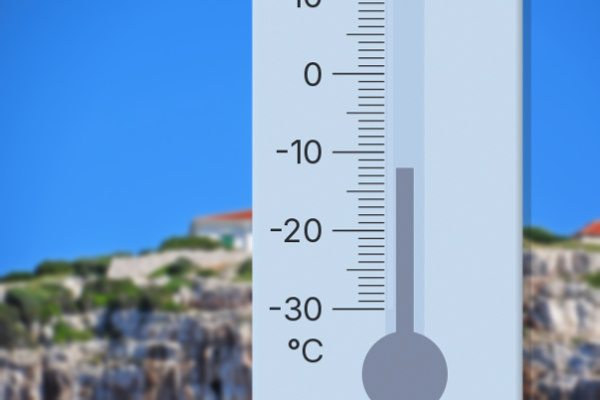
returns -12 °C
